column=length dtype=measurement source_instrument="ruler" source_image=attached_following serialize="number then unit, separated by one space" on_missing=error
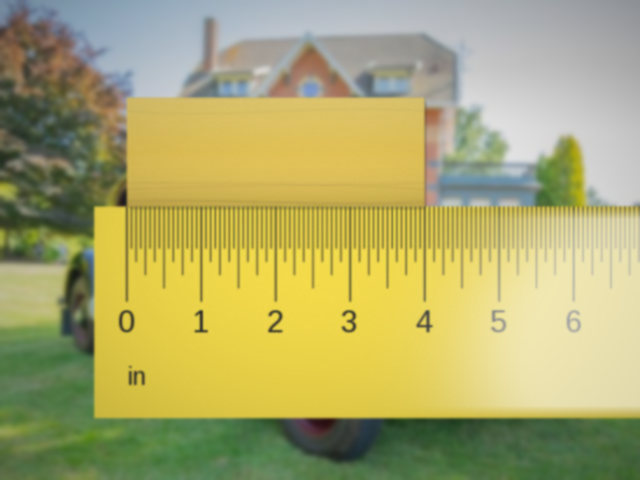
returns 4 in
